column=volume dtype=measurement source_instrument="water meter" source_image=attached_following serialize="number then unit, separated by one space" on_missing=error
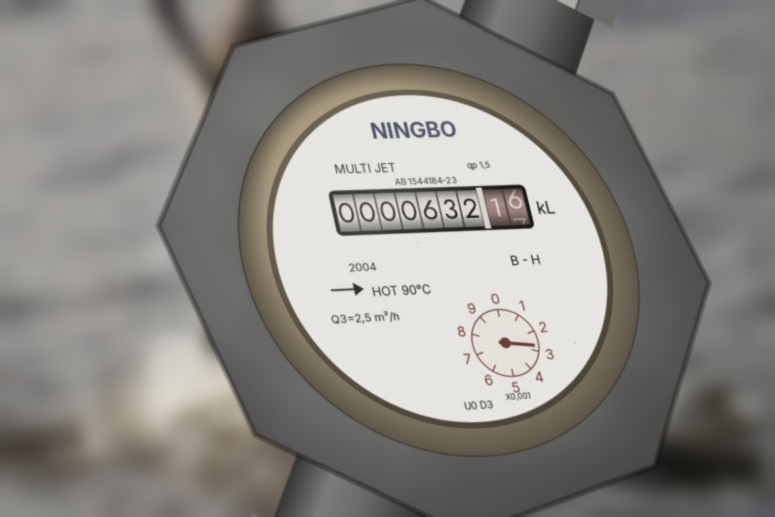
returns 632.162 kL
